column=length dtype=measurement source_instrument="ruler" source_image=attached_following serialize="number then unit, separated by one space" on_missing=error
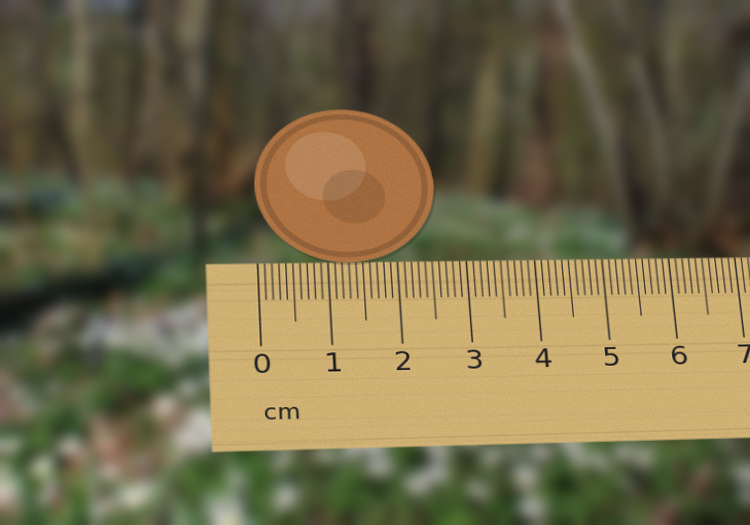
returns 2.6 cm
